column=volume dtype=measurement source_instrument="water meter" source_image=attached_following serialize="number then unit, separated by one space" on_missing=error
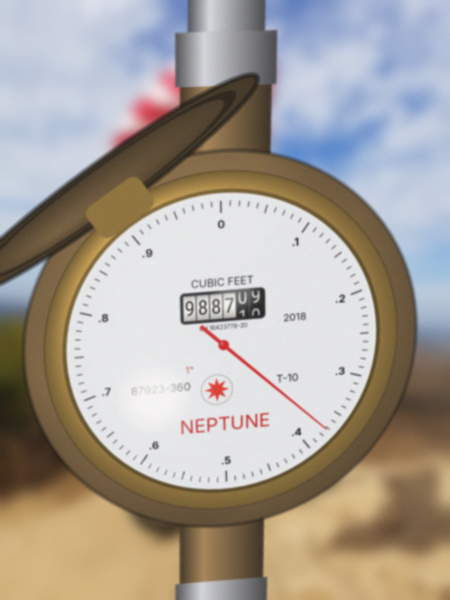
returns 988709.37 ft³
